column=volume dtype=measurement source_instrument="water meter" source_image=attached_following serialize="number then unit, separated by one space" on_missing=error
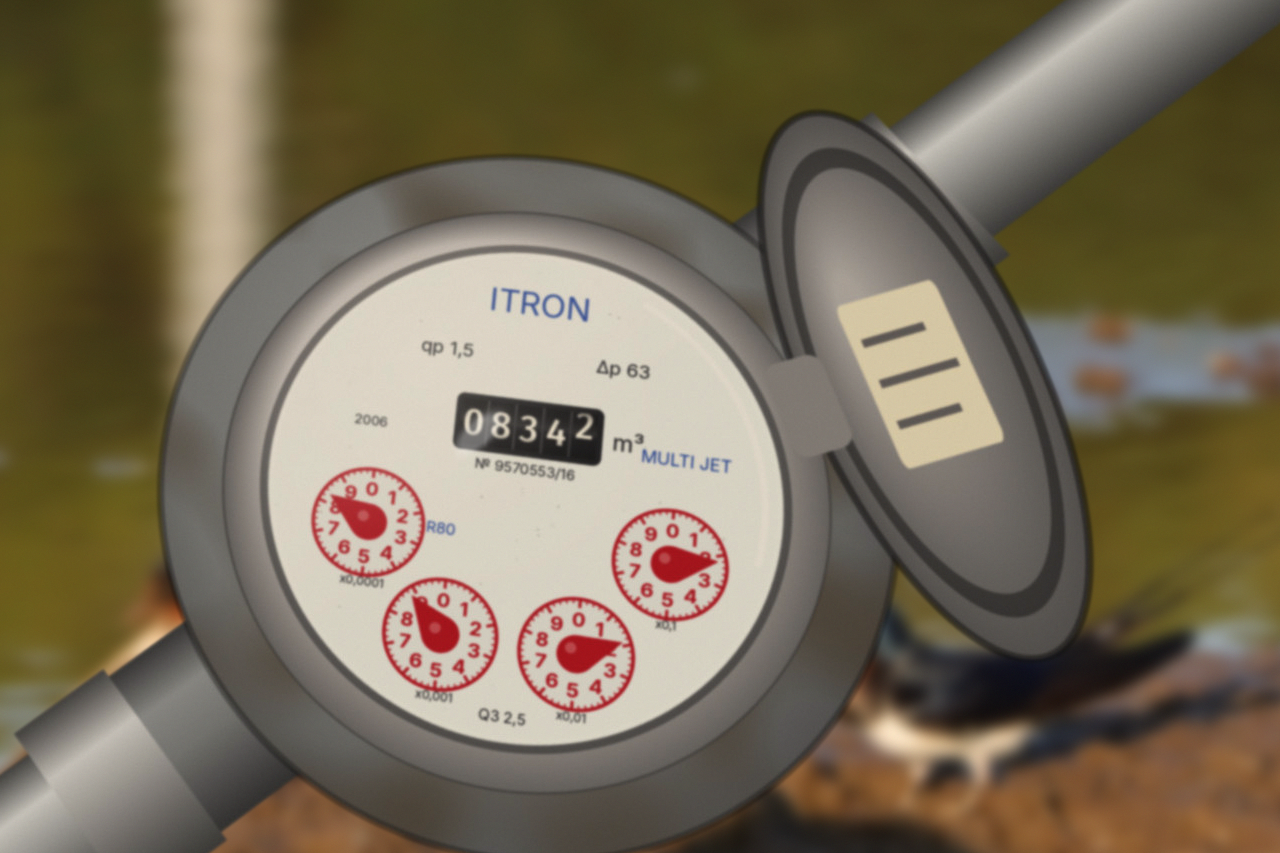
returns 8342.2188 m³
